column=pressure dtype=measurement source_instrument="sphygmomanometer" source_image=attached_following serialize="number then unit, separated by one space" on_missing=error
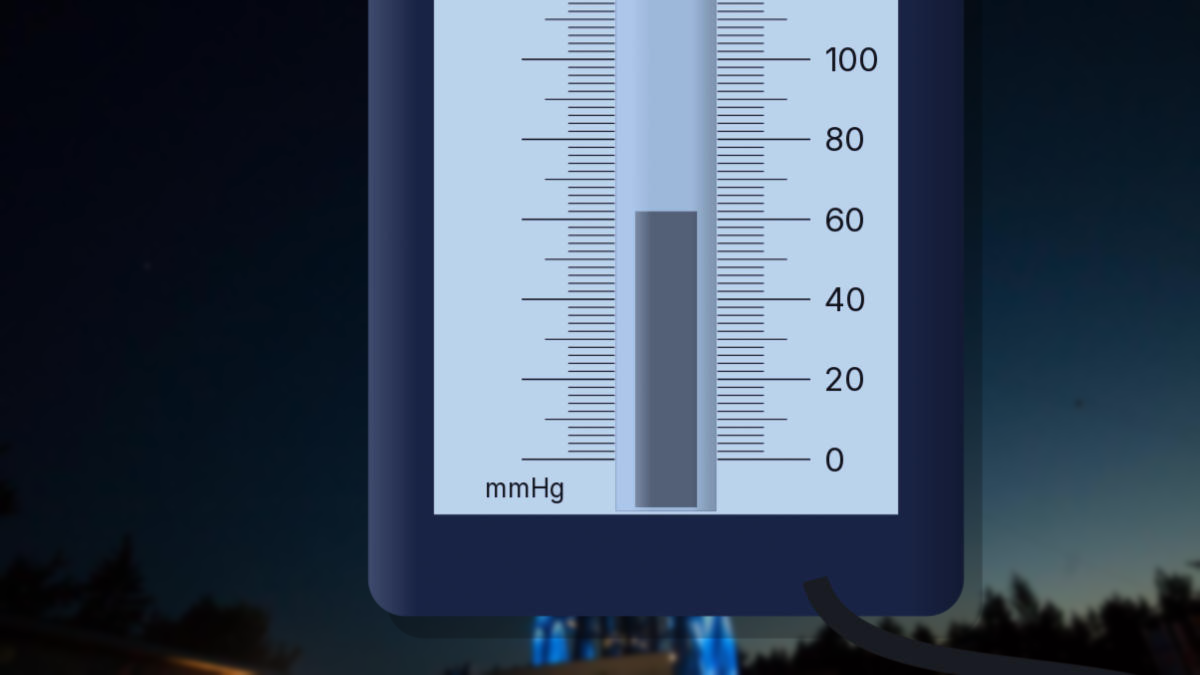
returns 62 mmHg
